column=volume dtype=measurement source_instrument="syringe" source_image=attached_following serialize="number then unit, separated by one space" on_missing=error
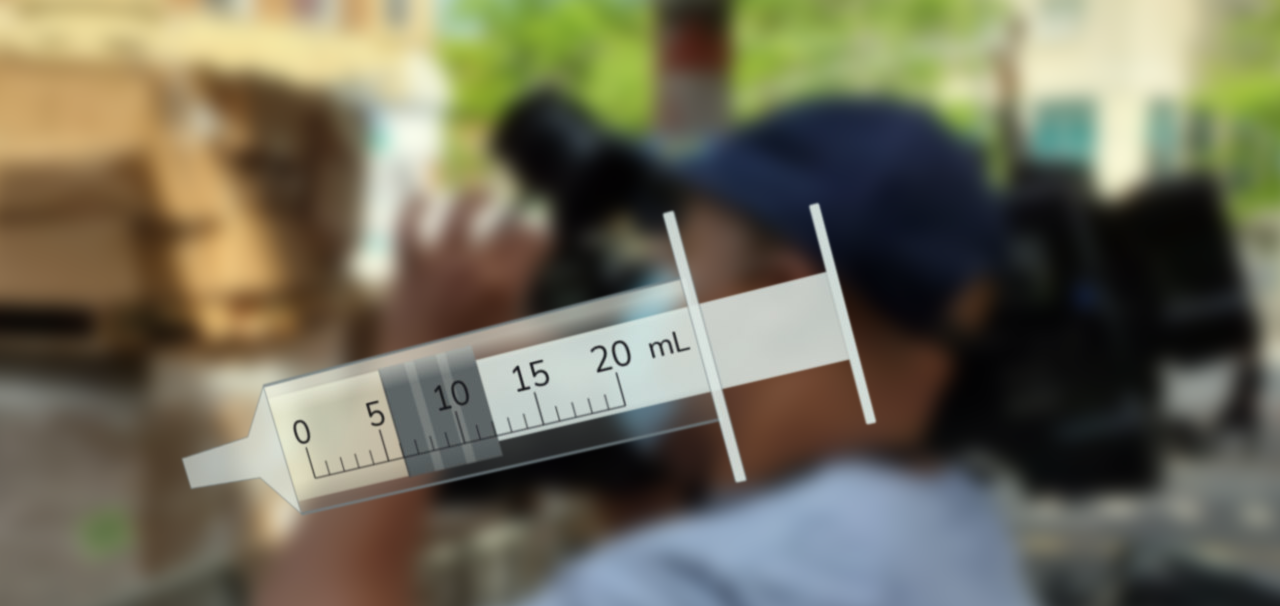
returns 6 mL
